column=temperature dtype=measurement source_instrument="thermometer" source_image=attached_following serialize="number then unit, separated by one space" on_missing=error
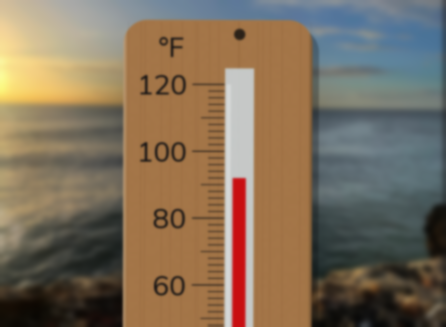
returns 92 °F
